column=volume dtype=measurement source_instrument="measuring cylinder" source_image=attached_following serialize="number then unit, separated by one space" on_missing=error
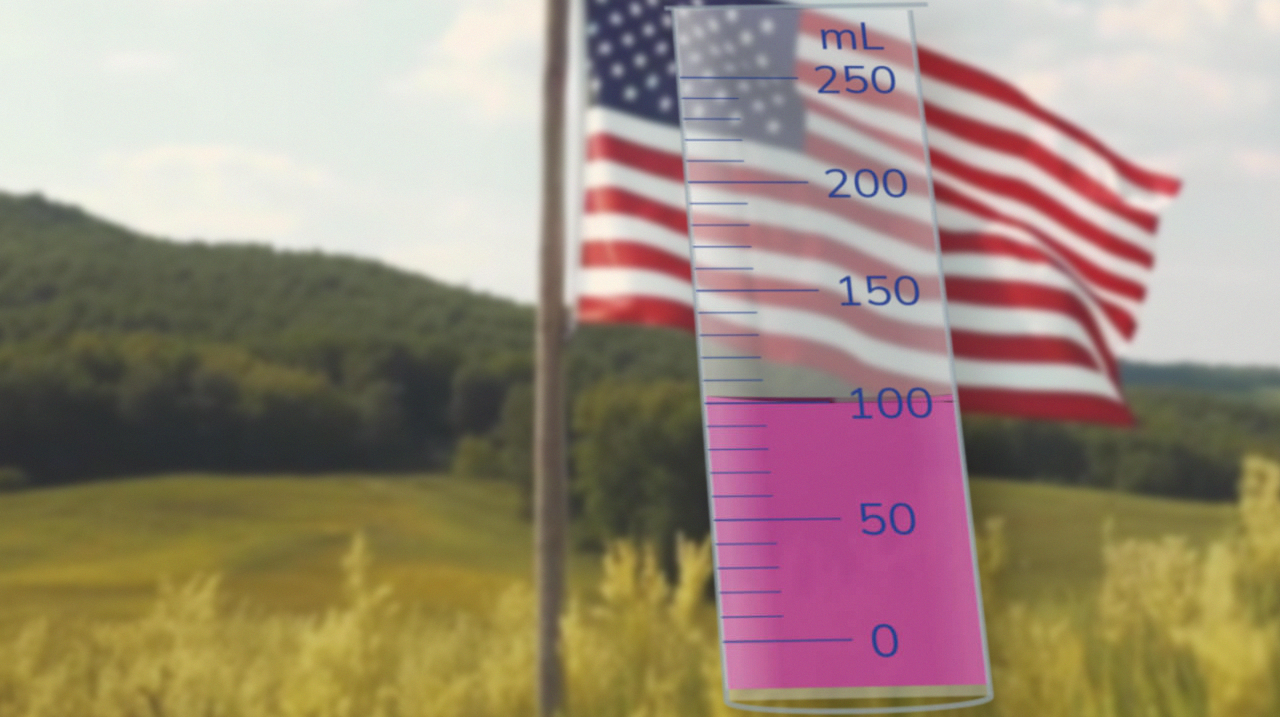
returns 100 mL
